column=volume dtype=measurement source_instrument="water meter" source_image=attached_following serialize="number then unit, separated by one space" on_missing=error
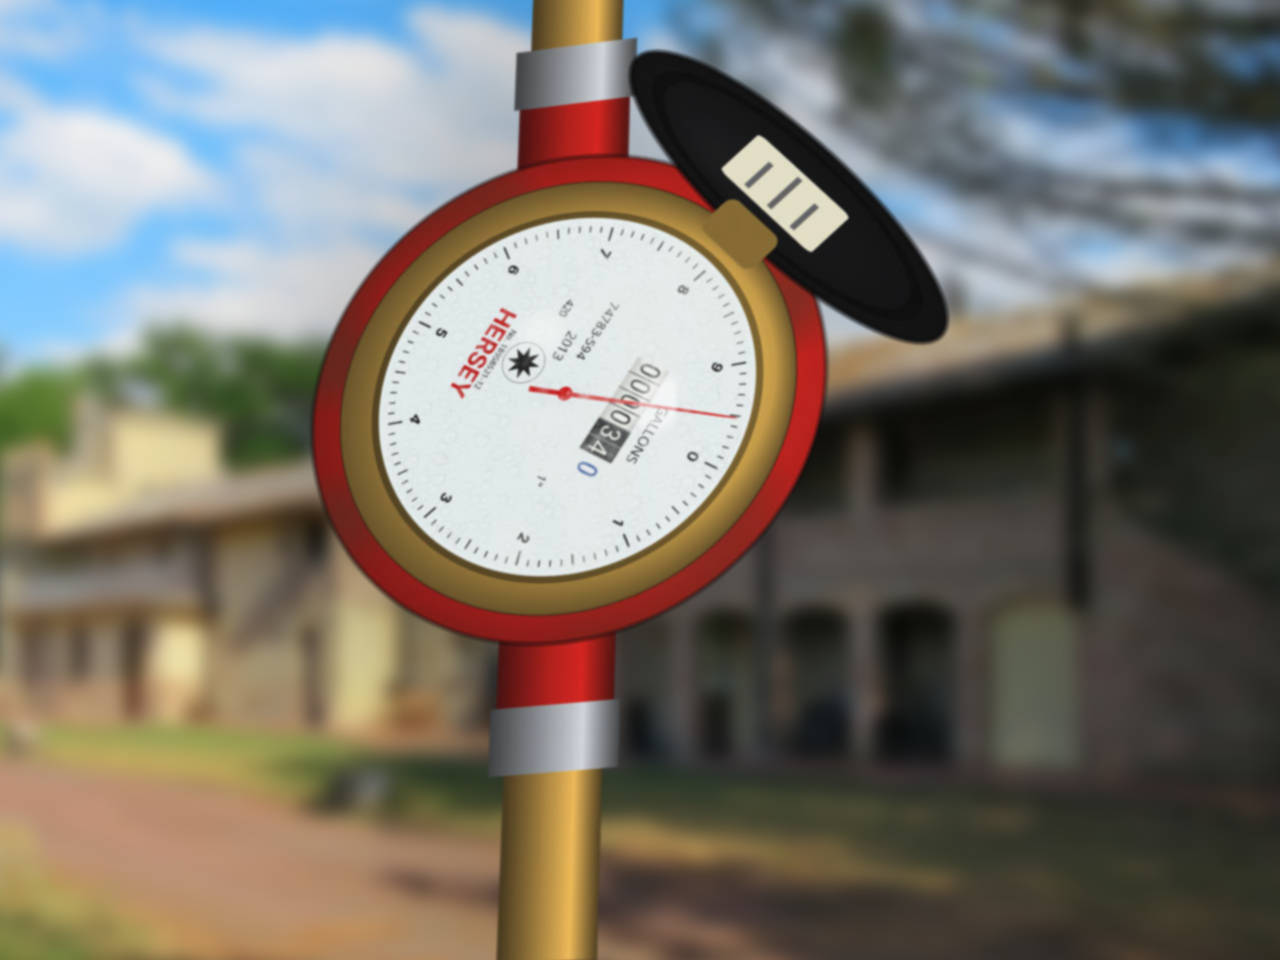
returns 339.5 gal
